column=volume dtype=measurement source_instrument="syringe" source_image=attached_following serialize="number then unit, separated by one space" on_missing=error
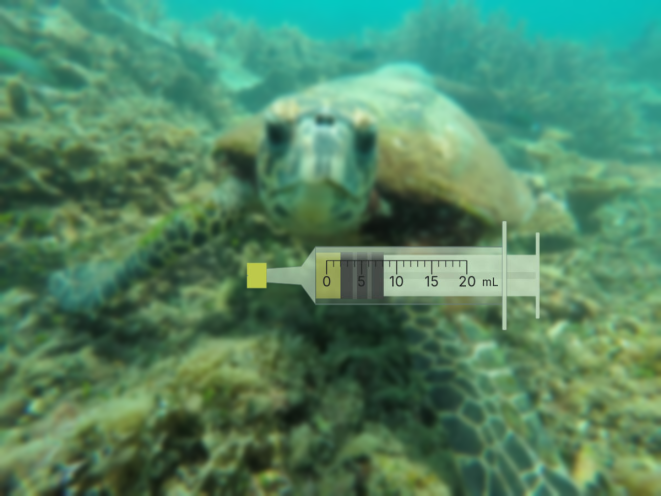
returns 2 mL
